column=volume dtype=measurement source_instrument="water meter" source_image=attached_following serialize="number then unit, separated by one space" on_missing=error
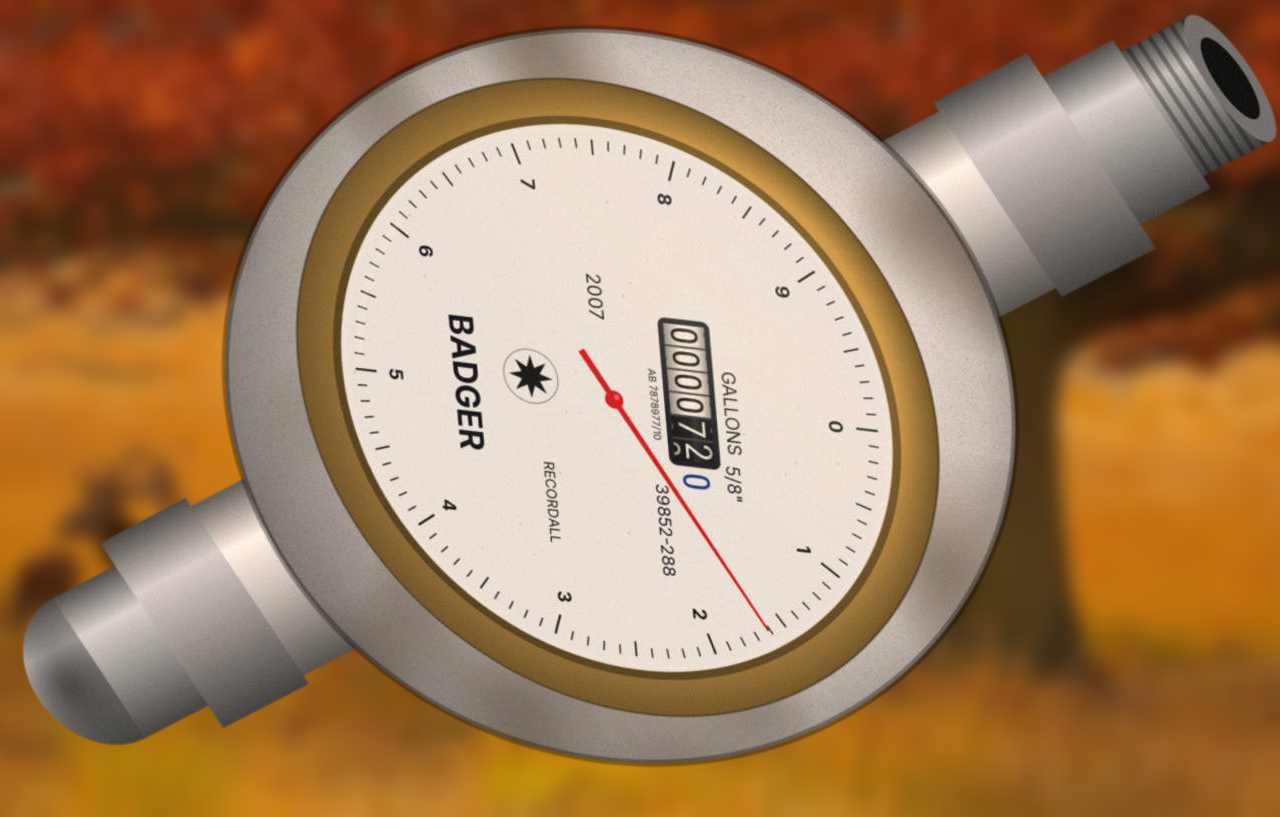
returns 721.6 gal
